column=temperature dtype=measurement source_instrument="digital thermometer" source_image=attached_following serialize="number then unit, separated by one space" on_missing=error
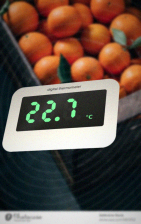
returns 22.7 °C
